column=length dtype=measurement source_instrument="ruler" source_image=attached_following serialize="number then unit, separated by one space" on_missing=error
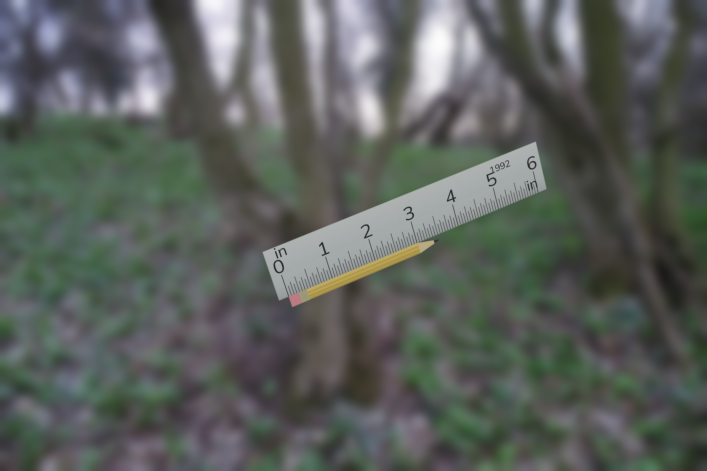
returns 3.5 in
